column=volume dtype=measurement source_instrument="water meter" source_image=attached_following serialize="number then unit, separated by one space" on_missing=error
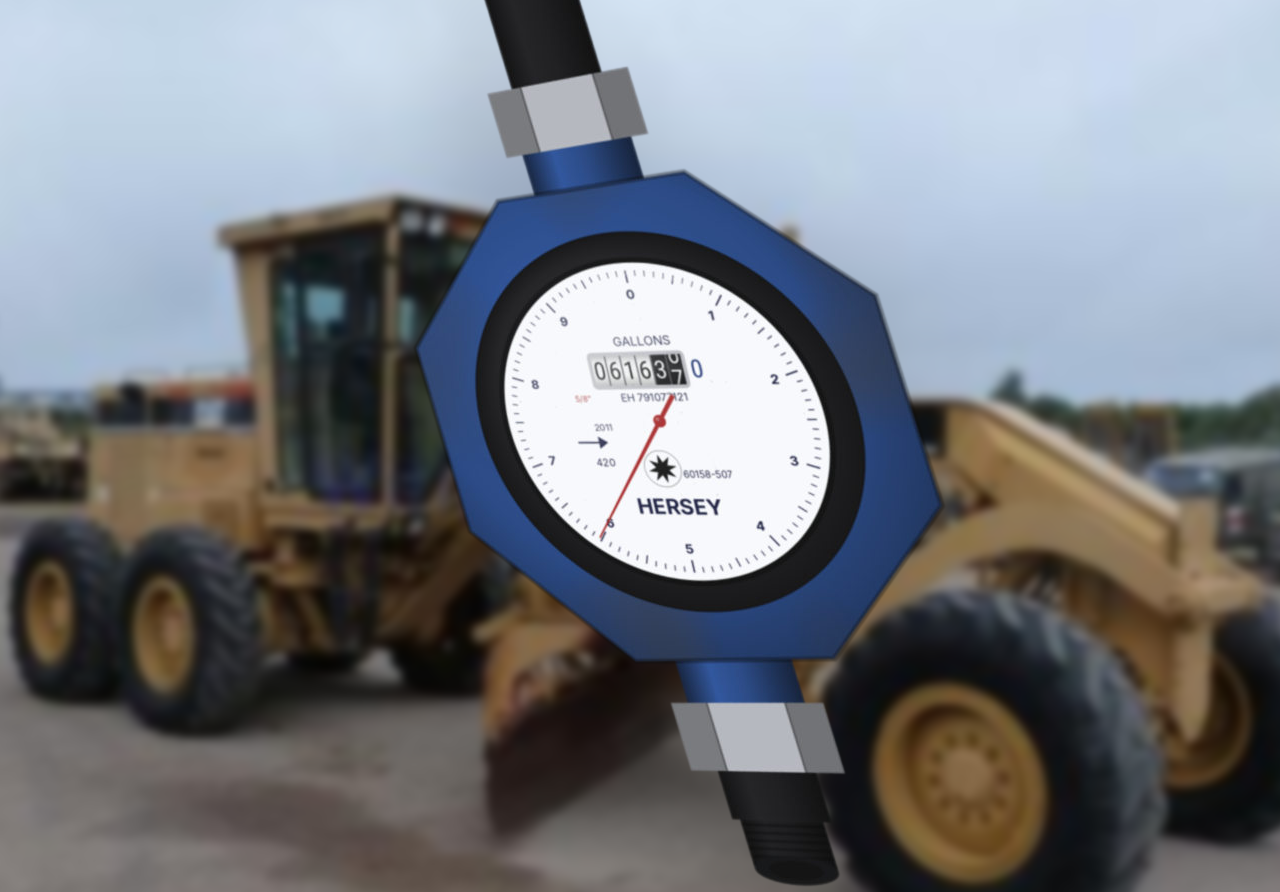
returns 616366.0 gal
